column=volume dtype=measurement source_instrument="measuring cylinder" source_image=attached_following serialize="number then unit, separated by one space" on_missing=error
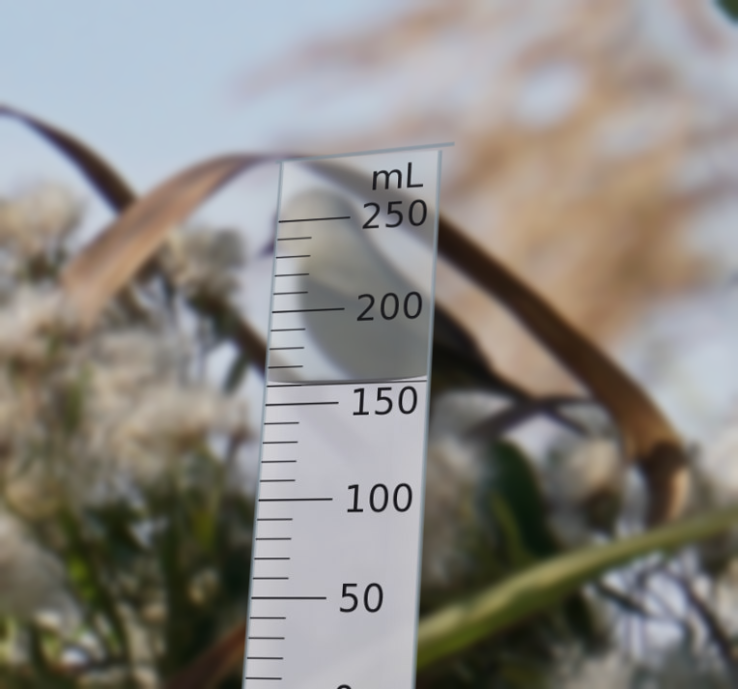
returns 160 mL
